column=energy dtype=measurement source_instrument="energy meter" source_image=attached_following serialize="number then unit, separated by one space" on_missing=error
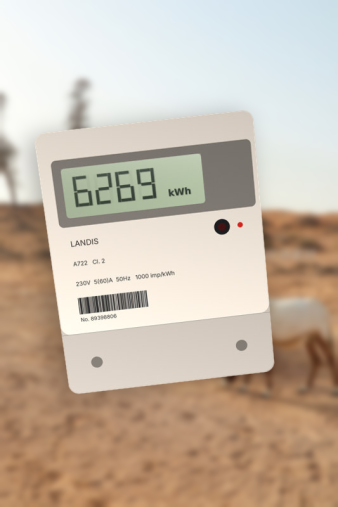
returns 6269 kWh
